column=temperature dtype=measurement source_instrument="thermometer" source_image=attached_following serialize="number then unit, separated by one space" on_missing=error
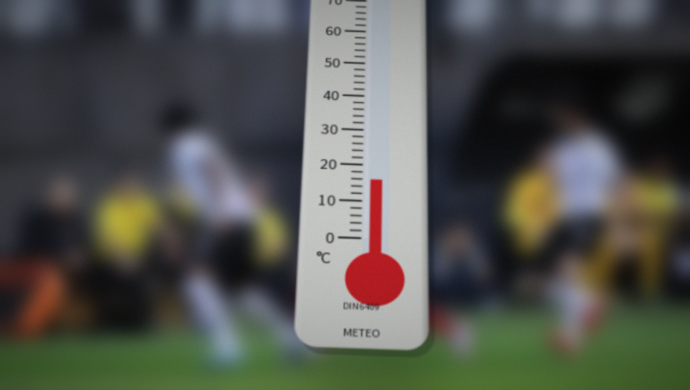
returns 16 °C
